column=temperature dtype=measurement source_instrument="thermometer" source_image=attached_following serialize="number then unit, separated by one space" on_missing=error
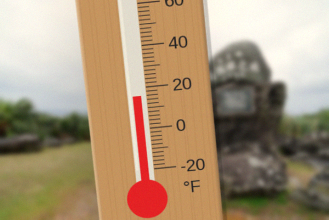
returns 16 °F
